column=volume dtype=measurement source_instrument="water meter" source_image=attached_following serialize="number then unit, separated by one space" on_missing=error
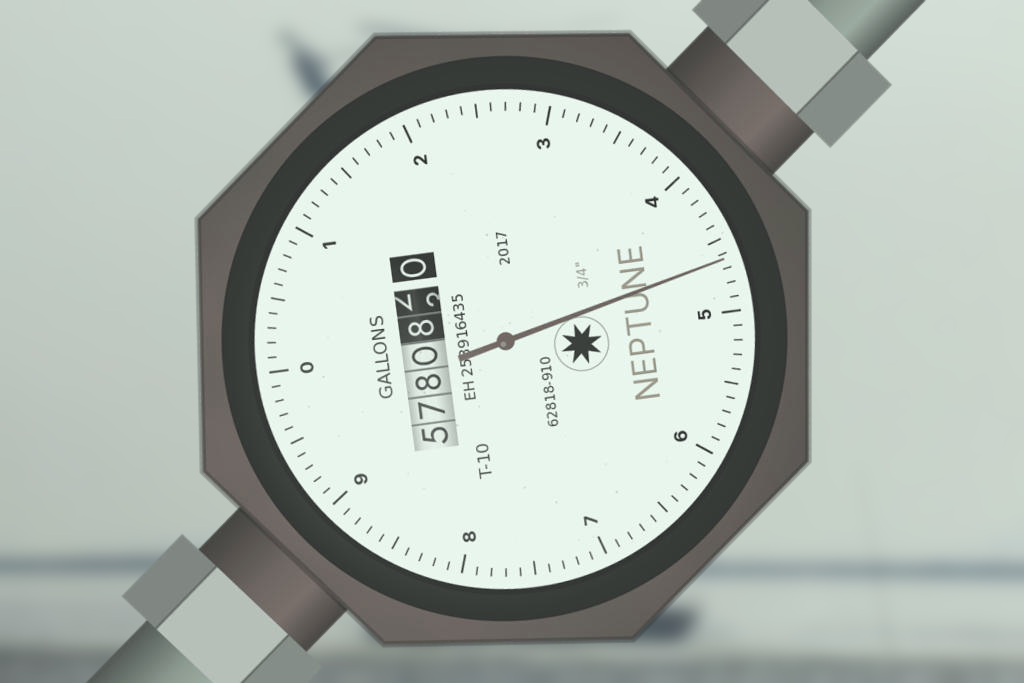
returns 5780824.6 gal
